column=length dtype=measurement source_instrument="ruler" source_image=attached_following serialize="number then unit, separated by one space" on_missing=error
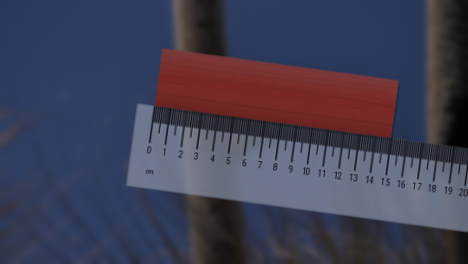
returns 15 cm
